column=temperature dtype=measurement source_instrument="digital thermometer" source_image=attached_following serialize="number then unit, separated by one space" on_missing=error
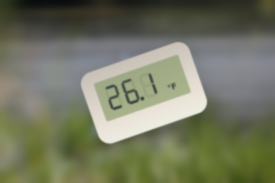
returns 26.1 °F
